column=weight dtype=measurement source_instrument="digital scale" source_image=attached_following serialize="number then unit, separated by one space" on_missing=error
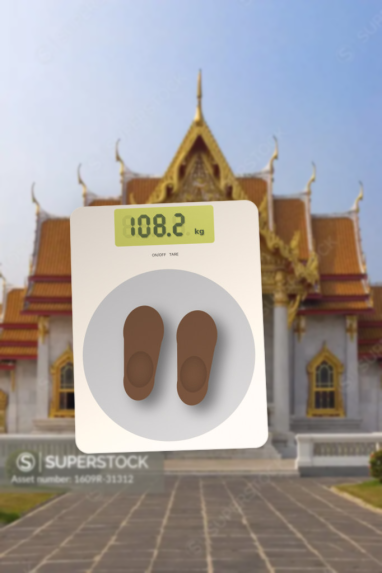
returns 108.2 kg
